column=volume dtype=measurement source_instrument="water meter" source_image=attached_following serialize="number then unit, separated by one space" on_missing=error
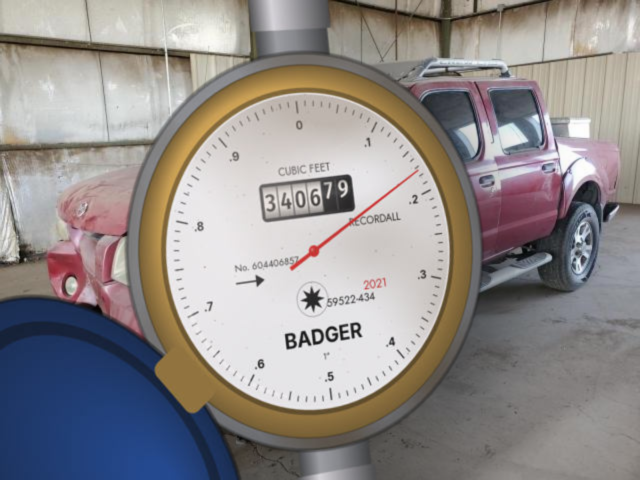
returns 340679.17 ft³
